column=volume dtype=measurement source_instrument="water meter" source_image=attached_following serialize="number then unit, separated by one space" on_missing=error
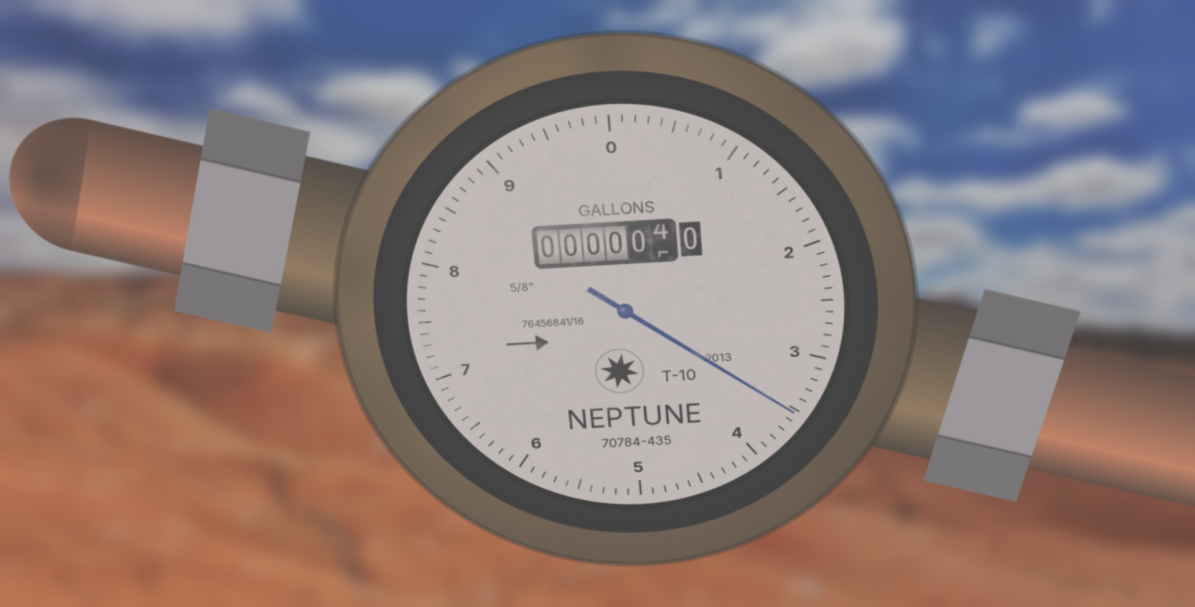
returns 43.5 gal
